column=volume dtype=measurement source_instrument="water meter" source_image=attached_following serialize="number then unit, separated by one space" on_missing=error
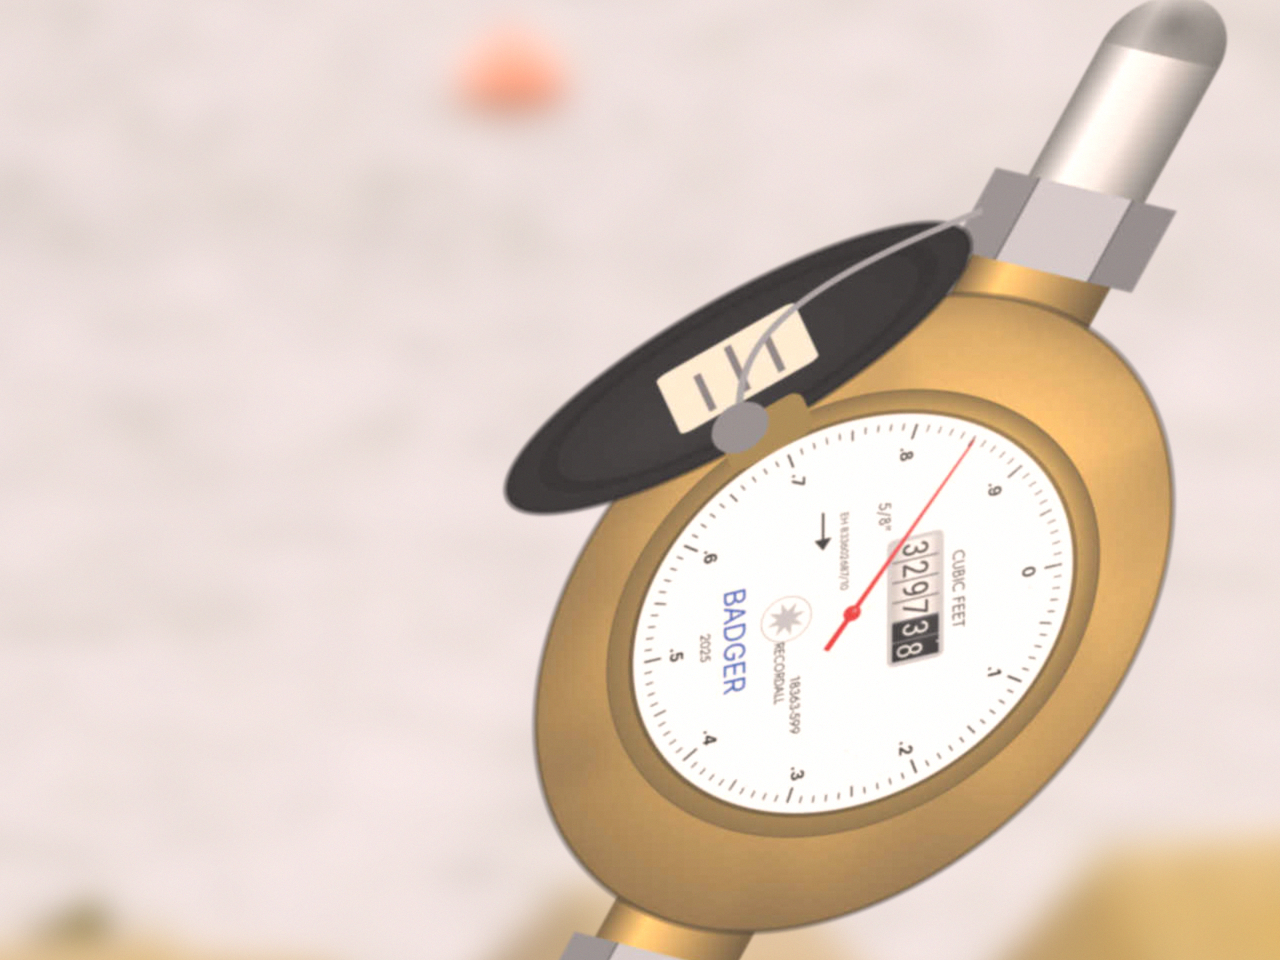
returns 329737.85 ft³
